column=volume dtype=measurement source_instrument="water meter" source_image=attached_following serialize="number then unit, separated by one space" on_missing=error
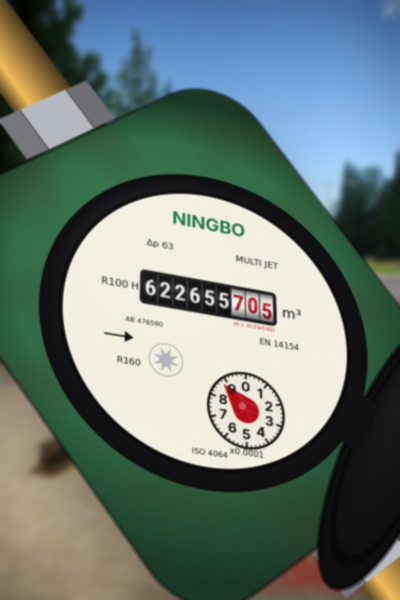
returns 622655.7048 m³
